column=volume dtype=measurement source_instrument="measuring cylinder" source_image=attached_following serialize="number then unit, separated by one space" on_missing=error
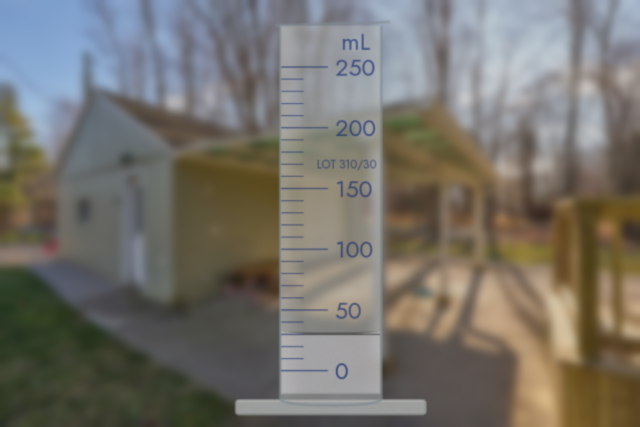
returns 30 mL
